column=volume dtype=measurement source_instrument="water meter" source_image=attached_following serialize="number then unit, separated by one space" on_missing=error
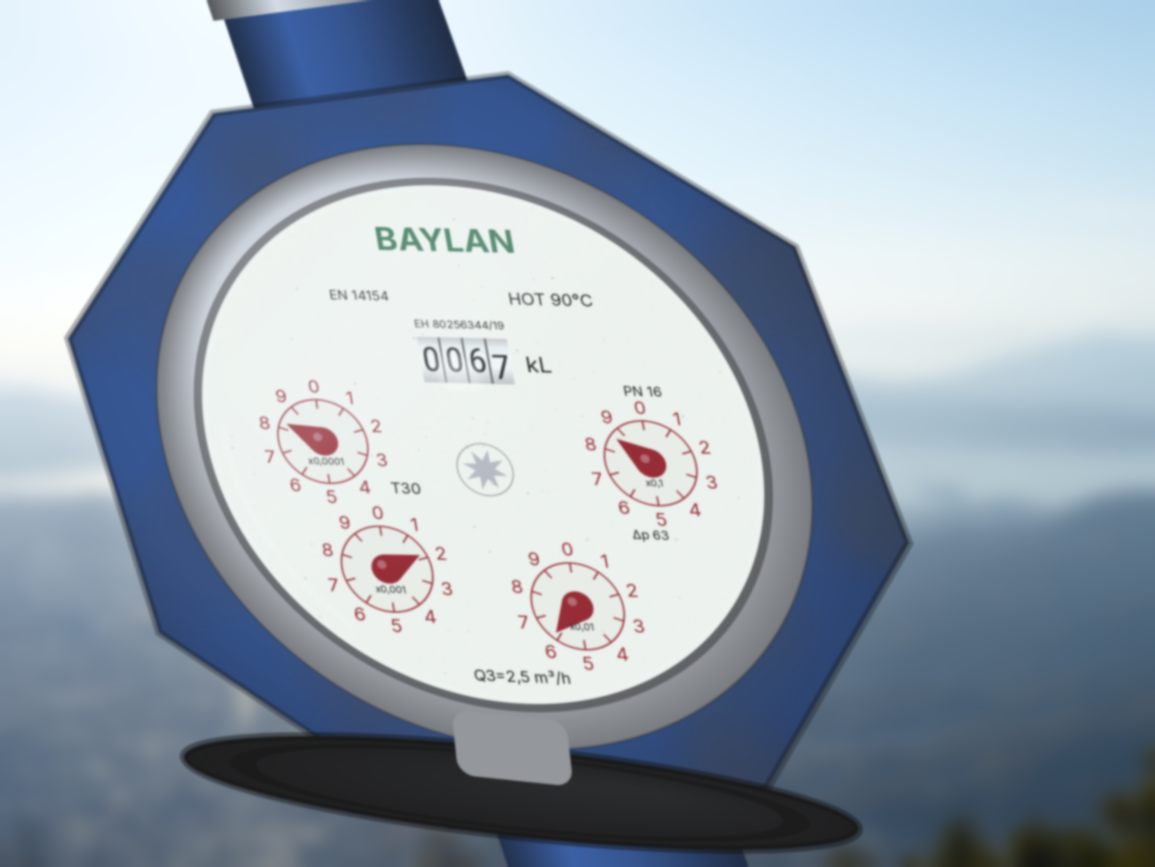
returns 66.8618 kL
